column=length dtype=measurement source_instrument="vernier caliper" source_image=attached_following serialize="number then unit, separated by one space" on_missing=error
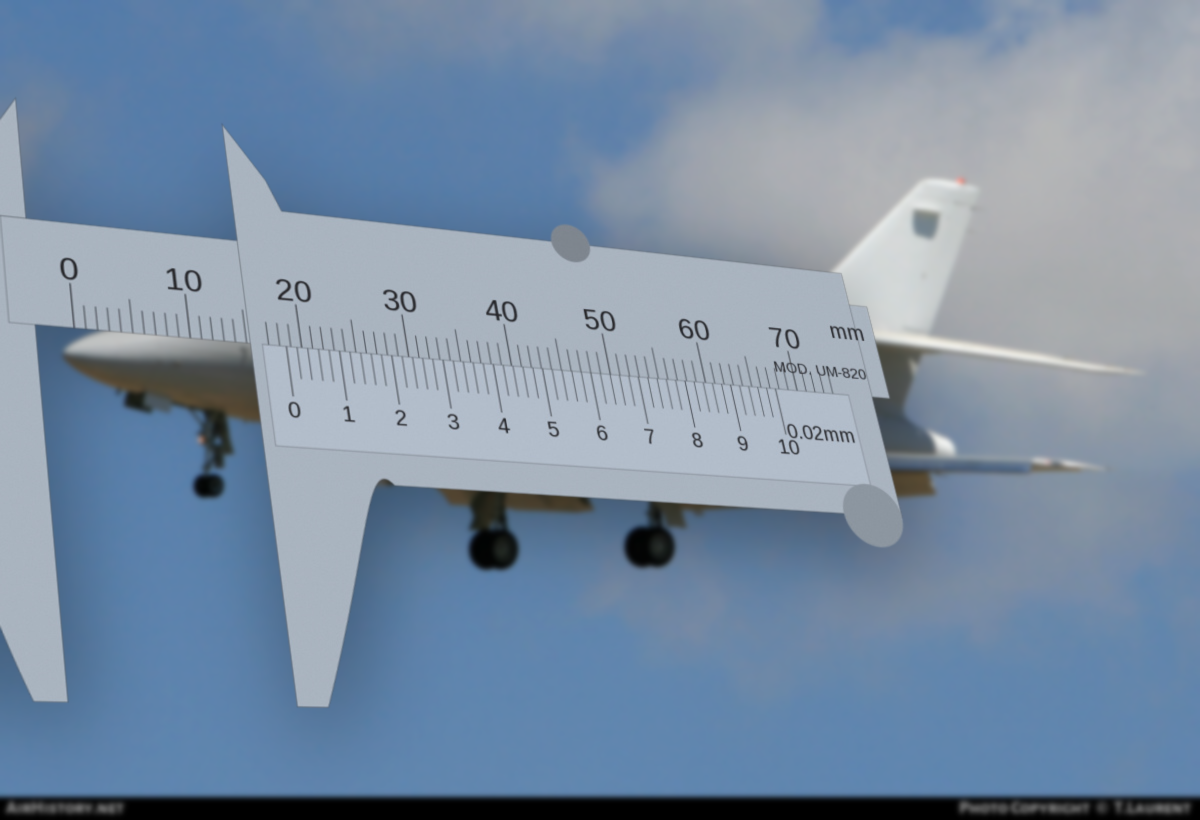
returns 18.6 mm
